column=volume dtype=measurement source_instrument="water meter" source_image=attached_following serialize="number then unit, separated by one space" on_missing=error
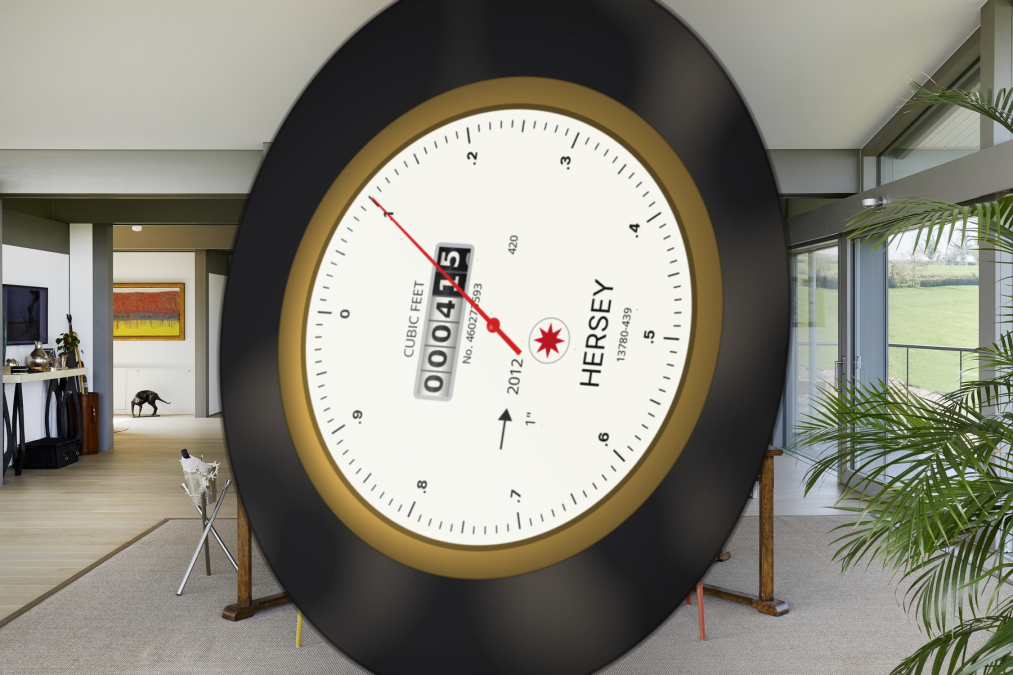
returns 415.10 ft³
